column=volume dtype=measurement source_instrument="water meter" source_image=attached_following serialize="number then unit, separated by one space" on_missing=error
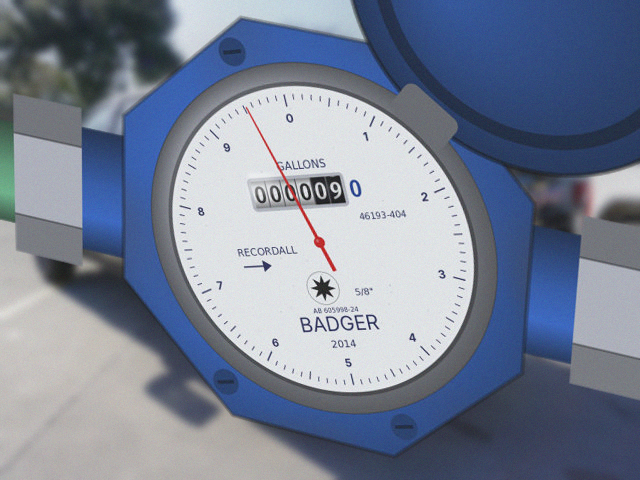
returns 89.5 gal
